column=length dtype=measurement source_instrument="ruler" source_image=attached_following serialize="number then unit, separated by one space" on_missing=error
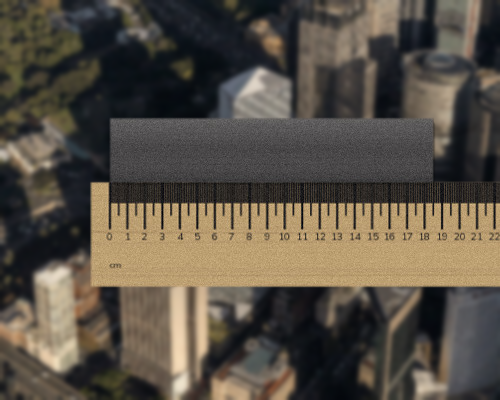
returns 18.5 cm
